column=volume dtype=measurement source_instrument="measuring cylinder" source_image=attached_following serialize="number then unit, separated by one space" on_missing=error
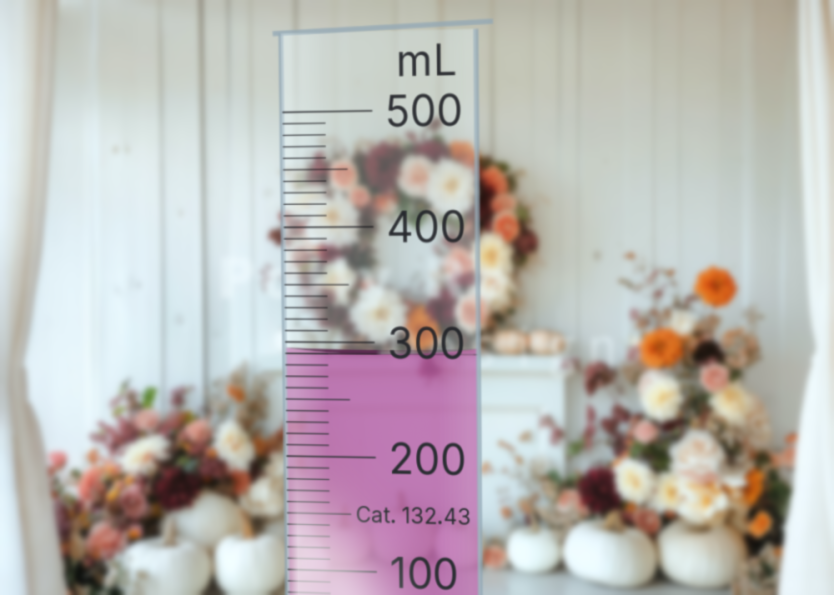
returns 290 mL
